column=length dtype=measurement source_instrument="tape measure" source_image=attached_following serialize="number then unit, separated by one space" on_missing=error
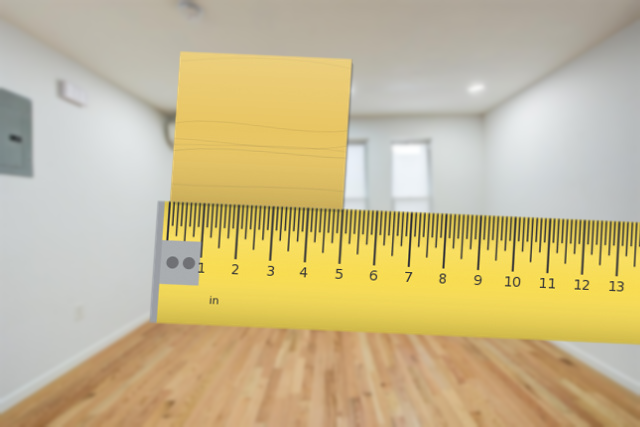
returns 5 in
